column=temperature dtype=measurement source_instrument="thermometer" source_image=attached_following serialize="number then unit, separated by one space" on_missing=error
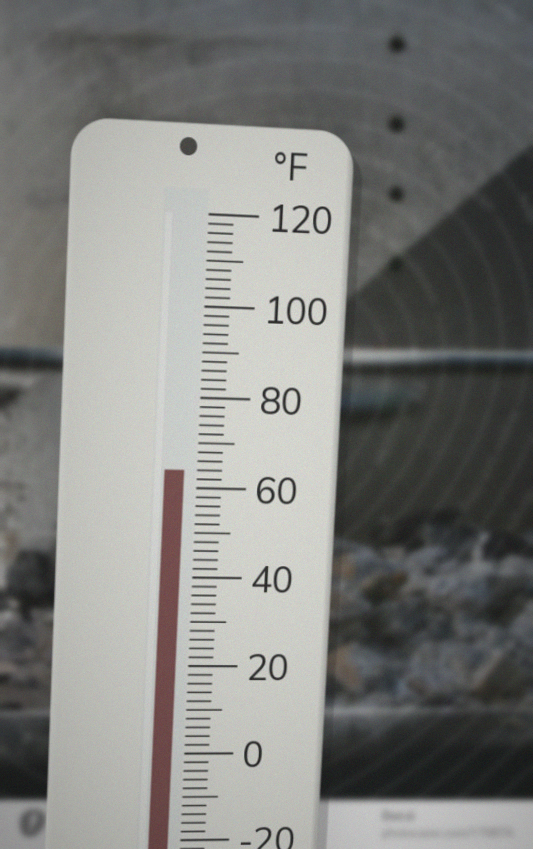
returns 64 °F
